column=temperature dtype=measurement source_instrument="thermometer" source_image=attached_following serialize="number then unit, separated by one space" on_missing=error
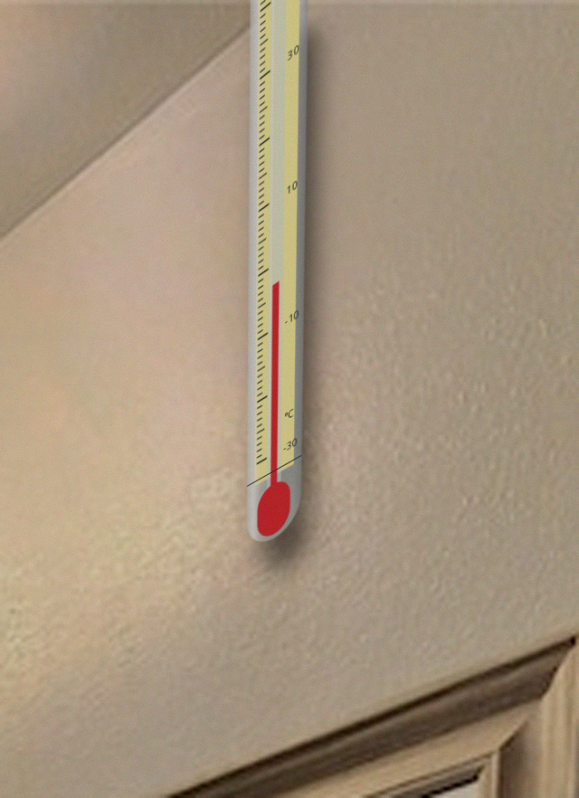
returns -3 °C
